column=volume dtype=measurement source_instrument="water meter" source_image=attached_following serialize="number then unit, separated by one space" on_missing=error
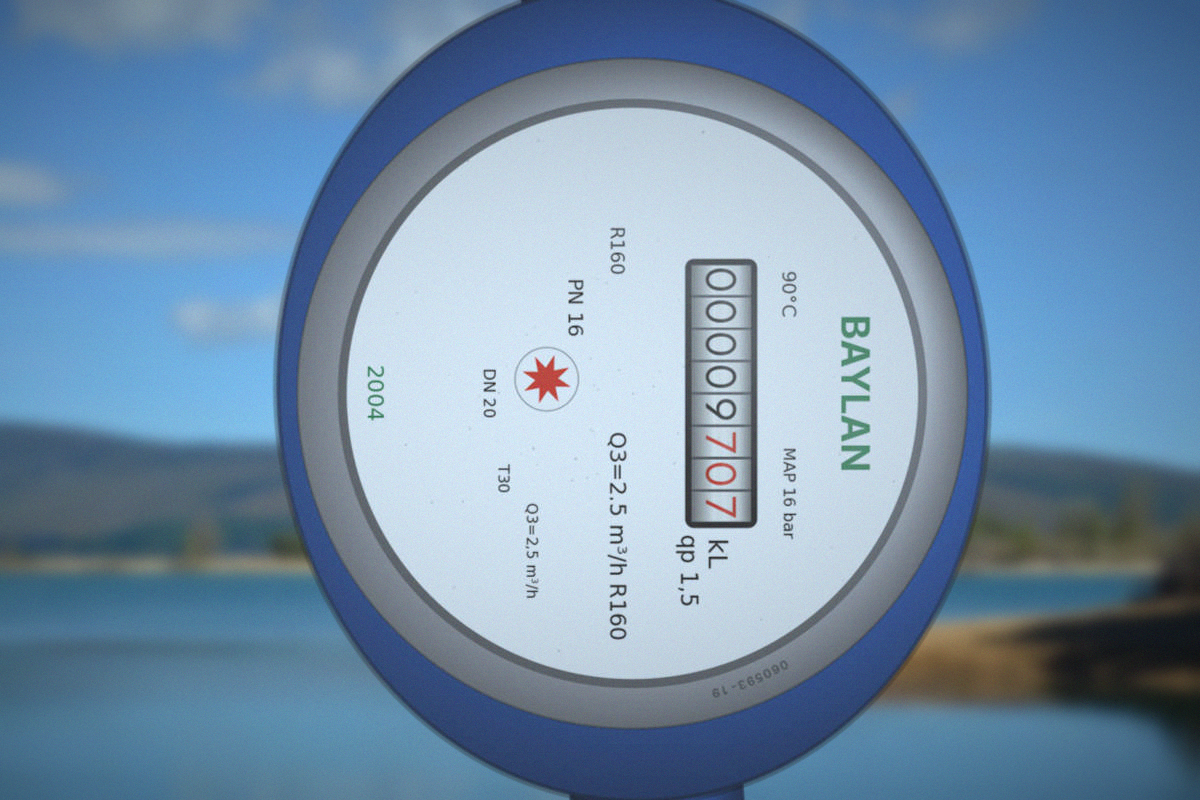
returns 9.707 kL
